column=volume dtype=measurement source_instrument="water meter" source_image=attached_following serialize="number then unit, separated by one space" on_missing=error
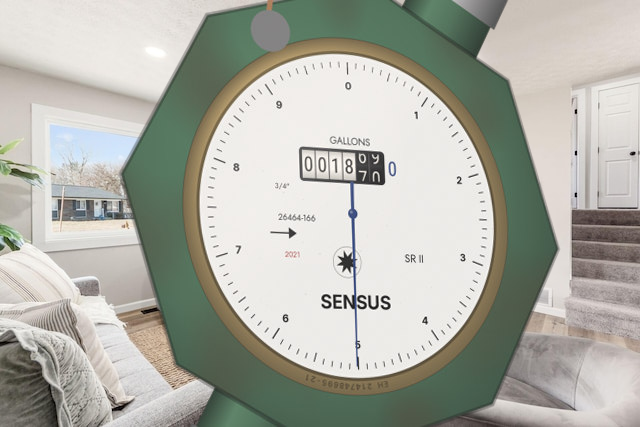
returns 18695.0 gal
